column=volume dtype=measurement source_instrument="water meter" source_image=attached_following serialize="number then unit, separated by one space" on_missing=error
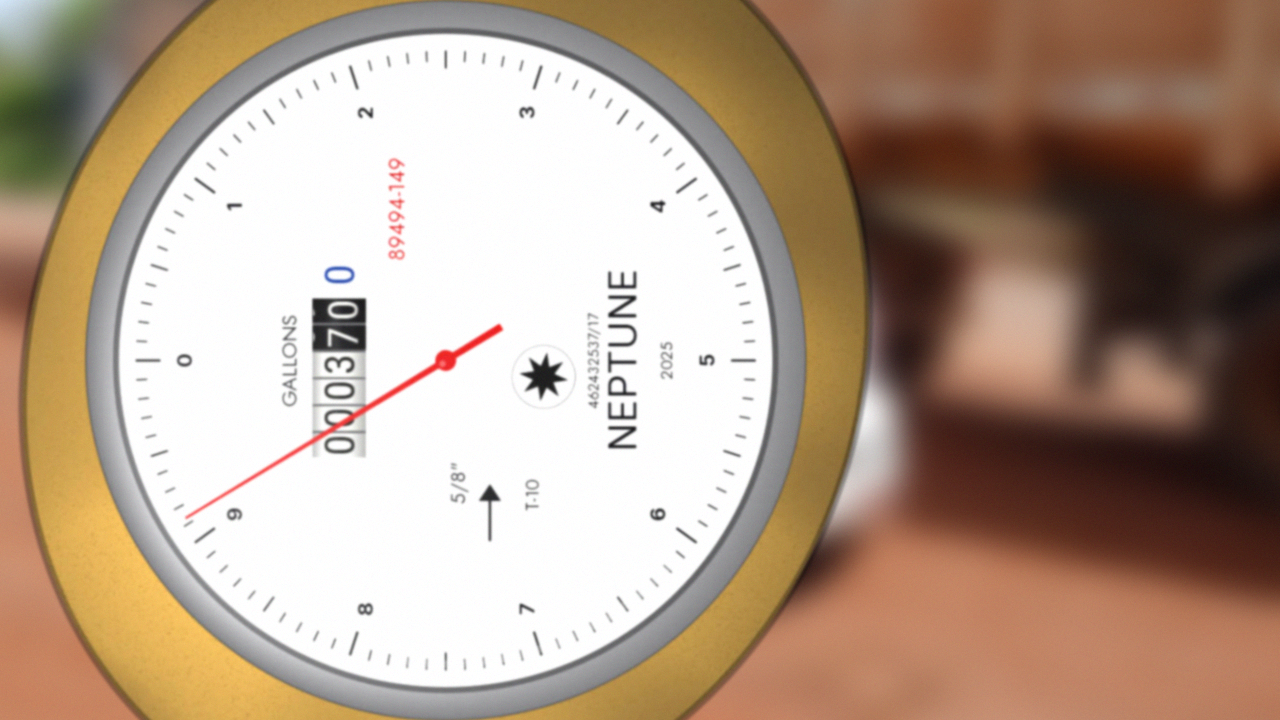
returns 3699.1 gal
